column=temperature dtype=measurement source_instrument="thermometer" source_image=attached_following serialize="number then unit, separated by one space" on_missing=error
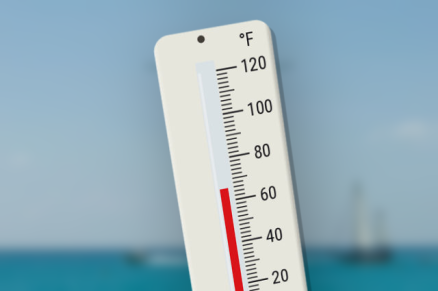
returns 66 °F
